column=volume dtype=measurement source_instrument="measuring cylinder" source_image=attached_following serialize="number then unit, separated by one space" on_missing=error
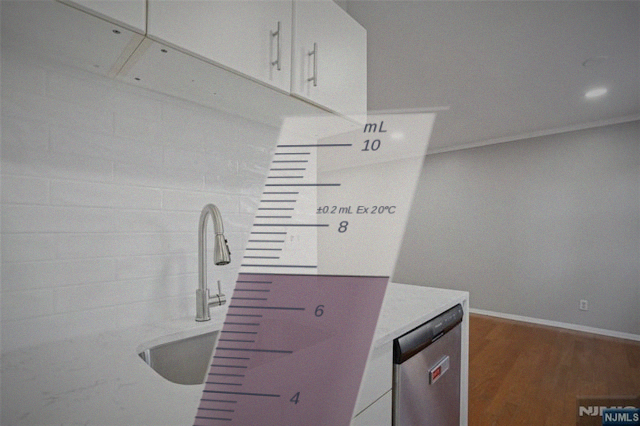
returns 6.8 mL
